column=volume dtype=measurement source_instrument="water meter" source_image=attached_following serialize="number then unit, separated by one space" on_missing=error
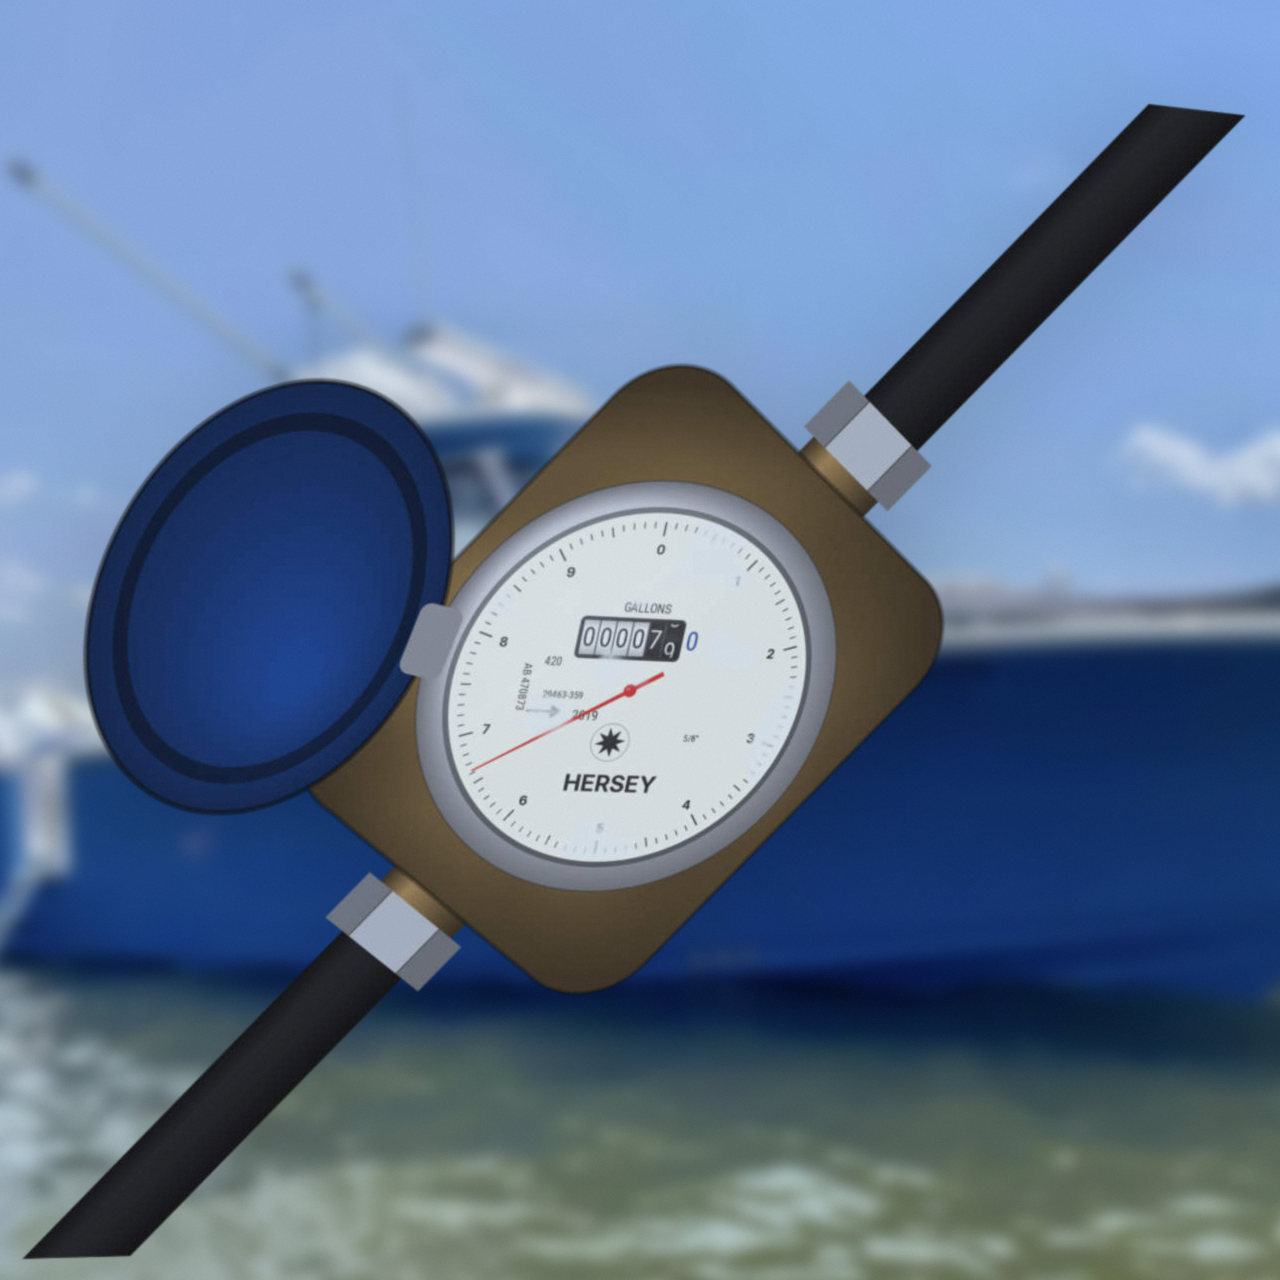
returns 786.6 gal
